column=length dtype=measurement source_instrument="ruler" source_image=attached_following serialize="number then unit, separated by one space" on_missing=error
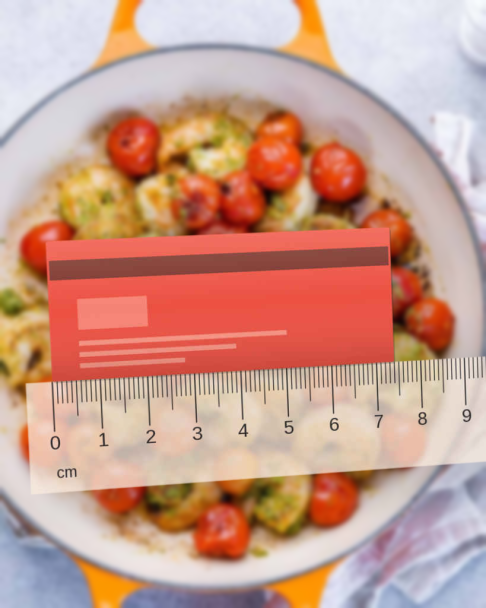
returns 7.4 cm
